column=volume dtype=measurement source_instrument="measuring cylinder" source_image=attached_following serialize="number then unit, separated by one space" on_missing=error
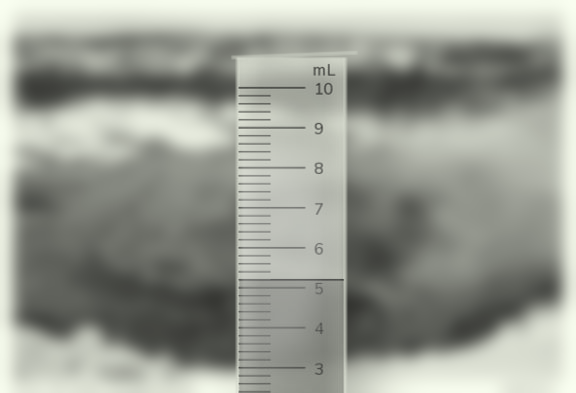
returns 5.2 mL
